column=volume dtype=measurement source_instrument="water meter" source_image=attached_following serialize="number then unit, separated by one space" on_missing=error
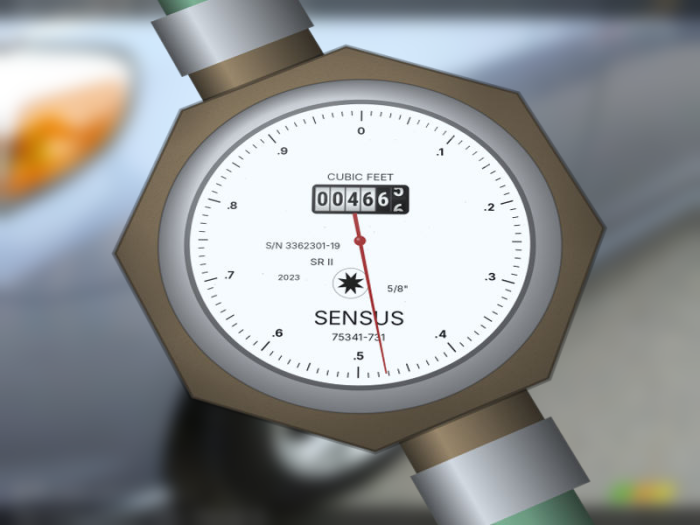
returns 4665.47 ft³
